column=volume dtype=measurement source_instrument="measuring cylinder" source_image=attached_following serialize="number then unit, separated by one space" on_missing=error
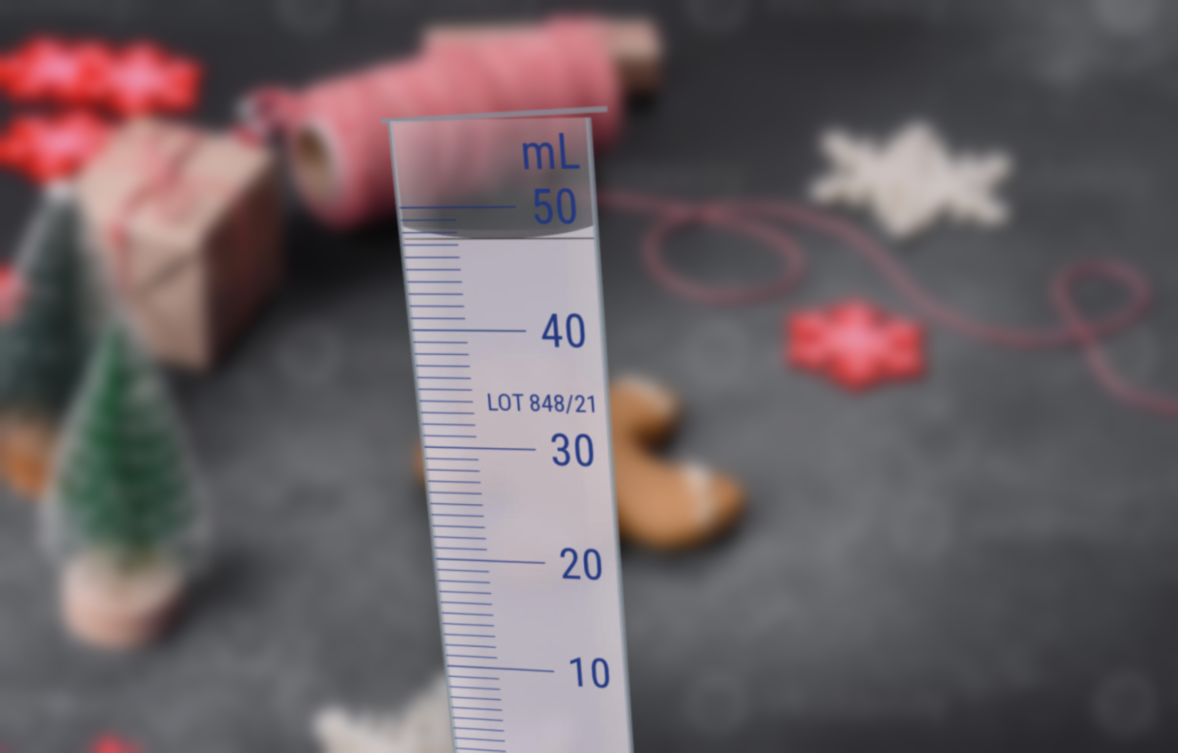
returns 47.5 mL
